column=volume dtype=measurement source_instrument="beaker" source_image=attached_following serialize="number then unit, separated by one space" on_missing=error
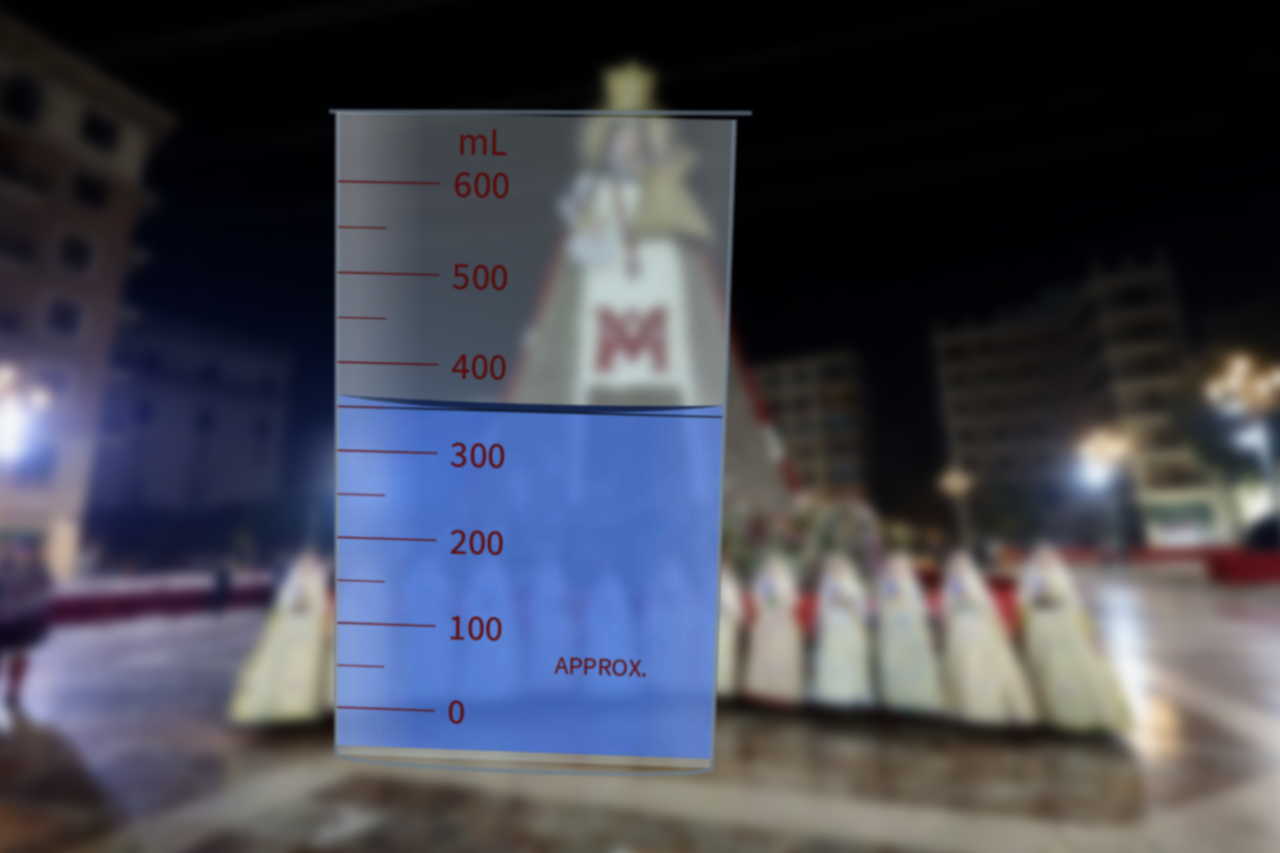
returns 350 mL
